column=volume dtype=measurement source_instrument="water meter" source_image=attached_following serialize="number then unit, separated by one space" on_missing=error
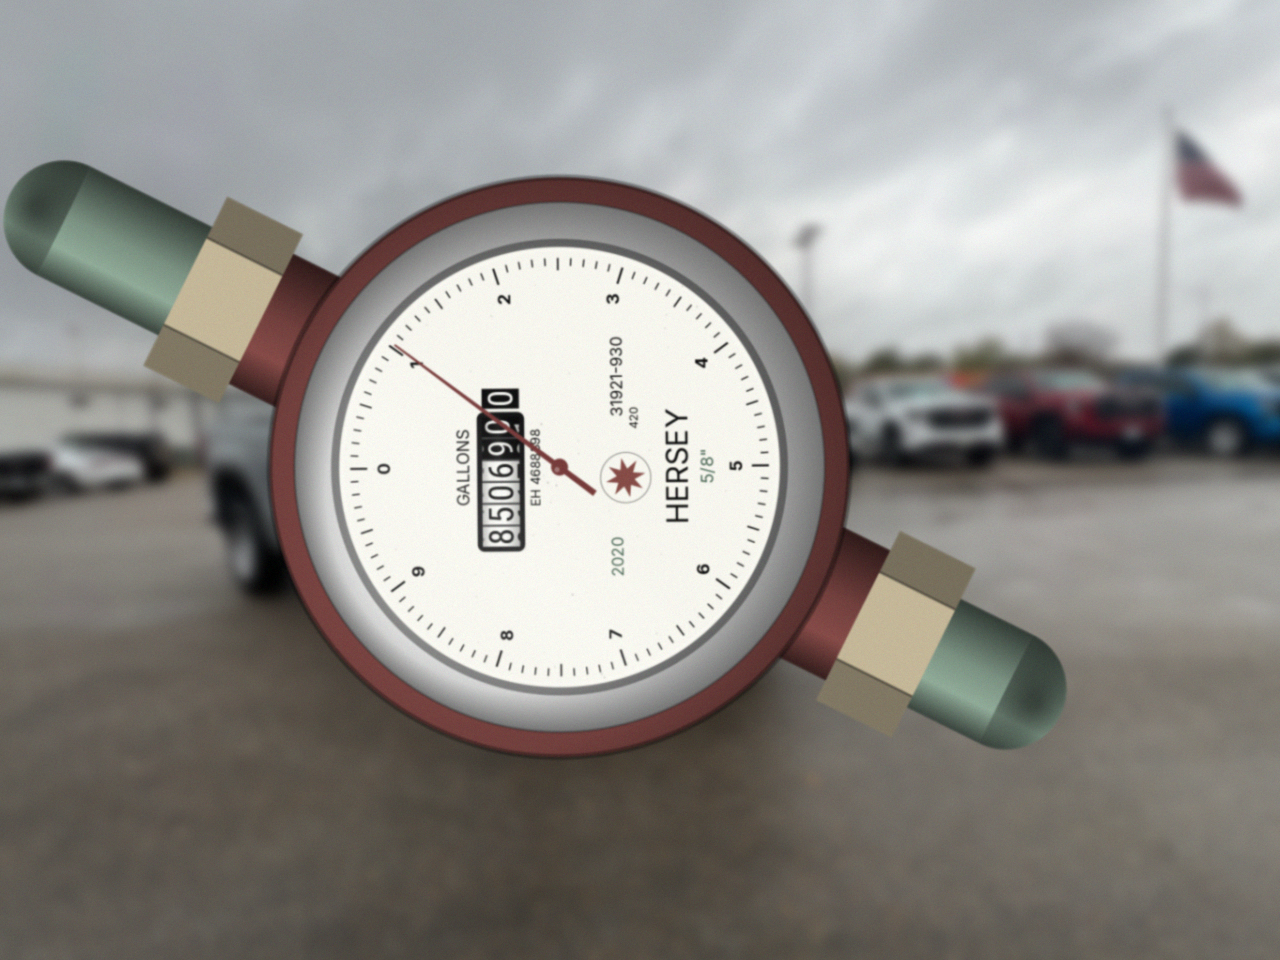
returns 8506901.0 gal
